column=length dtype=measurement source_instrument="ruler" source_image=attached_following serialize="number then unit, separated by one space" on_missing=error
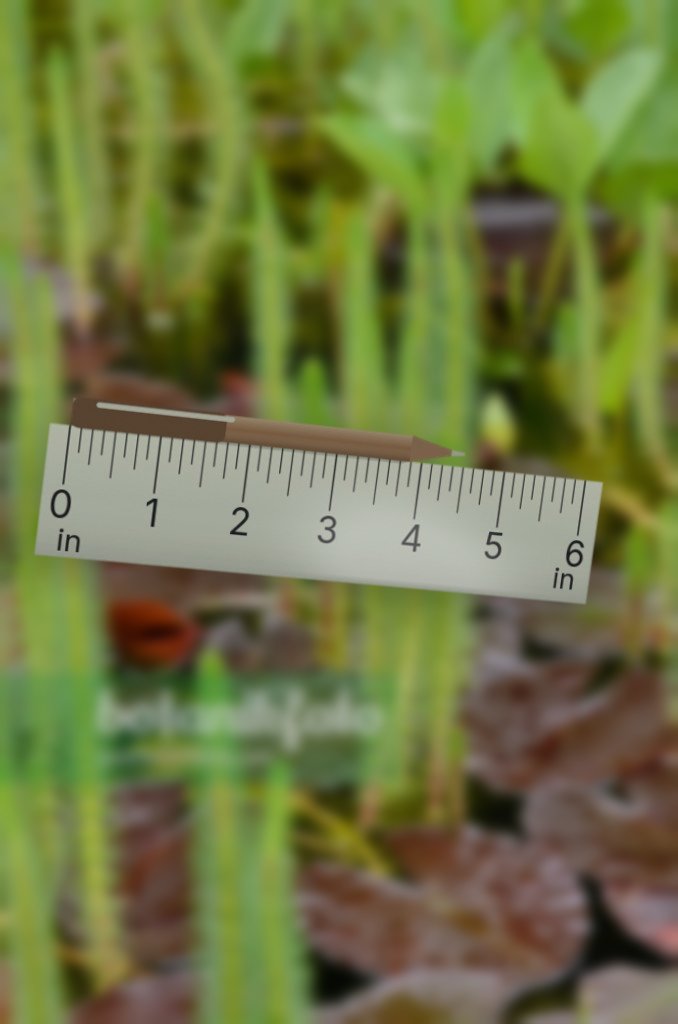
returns 4.5 in
